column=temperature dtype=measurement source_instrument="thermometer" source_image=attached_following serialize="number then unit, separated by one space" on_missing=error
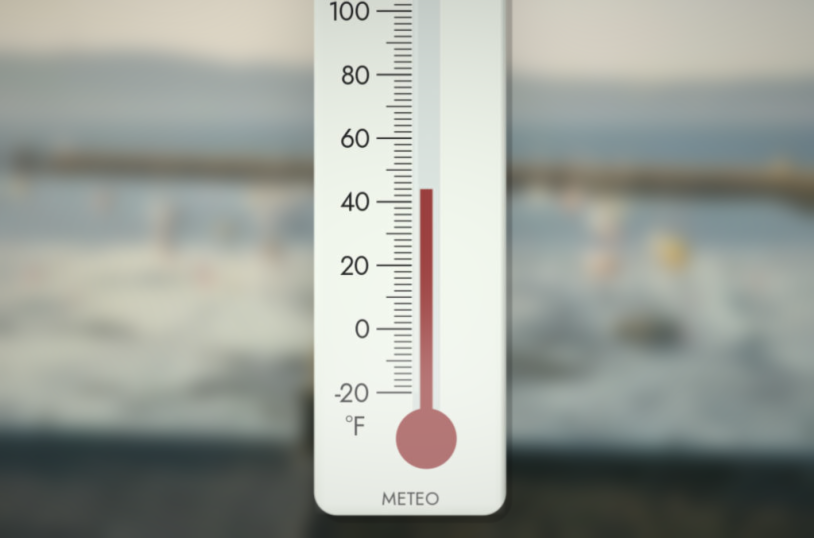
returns 44 °F
